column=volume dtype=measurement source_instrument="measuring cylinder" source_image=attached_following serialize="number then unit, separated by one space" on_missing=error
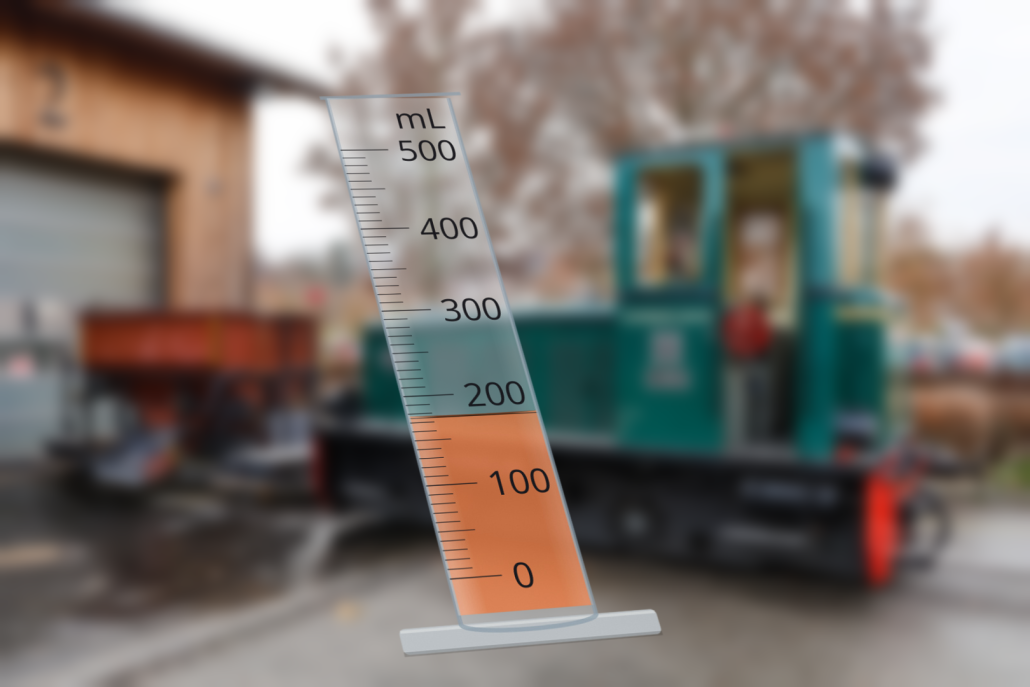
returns 175 mL
